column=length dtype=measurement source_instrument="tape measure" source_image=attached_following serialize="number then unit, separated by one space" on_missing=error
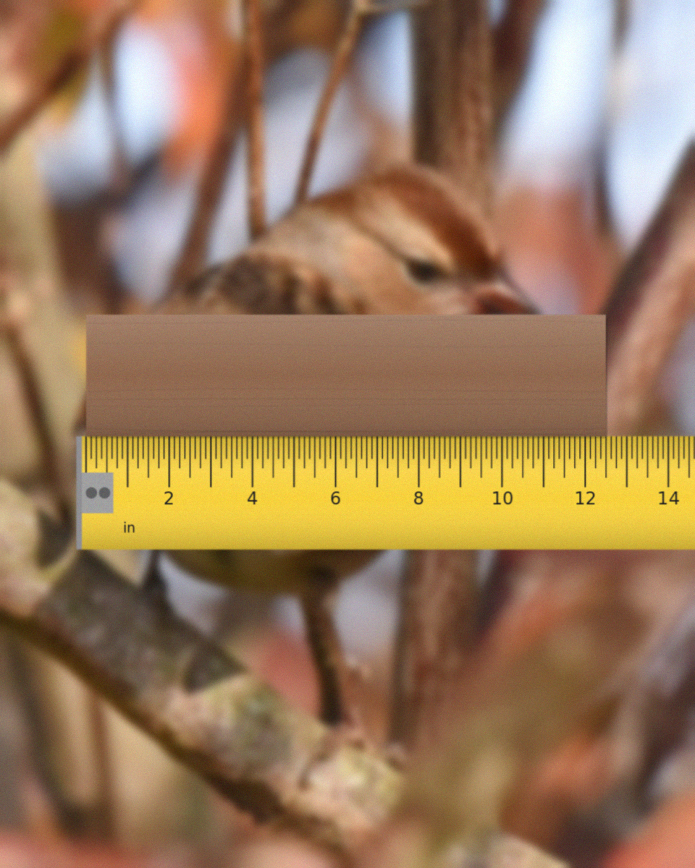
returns 12.5 in
